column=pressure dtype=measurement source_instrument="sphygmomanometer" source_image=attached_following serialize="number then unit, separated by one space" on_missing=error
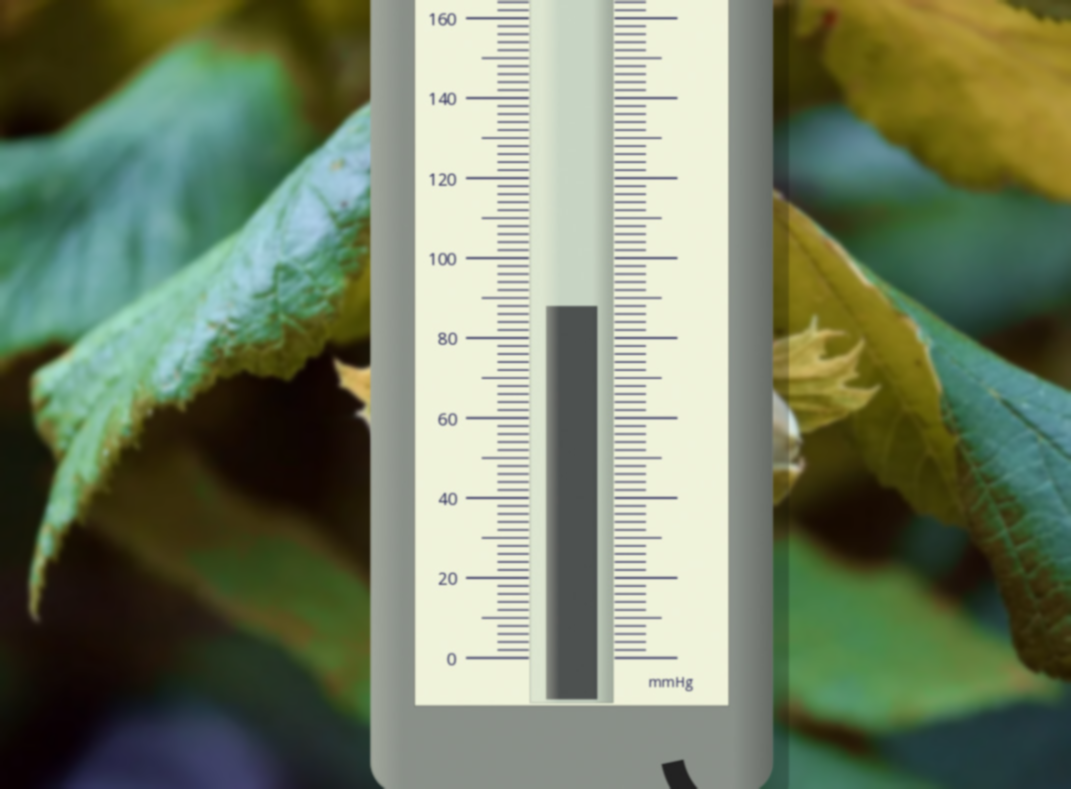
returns 88 mmHg
